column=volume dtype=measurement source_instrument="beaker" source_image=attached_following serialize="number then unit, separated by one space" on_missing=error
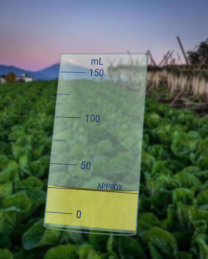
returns 25 mL
